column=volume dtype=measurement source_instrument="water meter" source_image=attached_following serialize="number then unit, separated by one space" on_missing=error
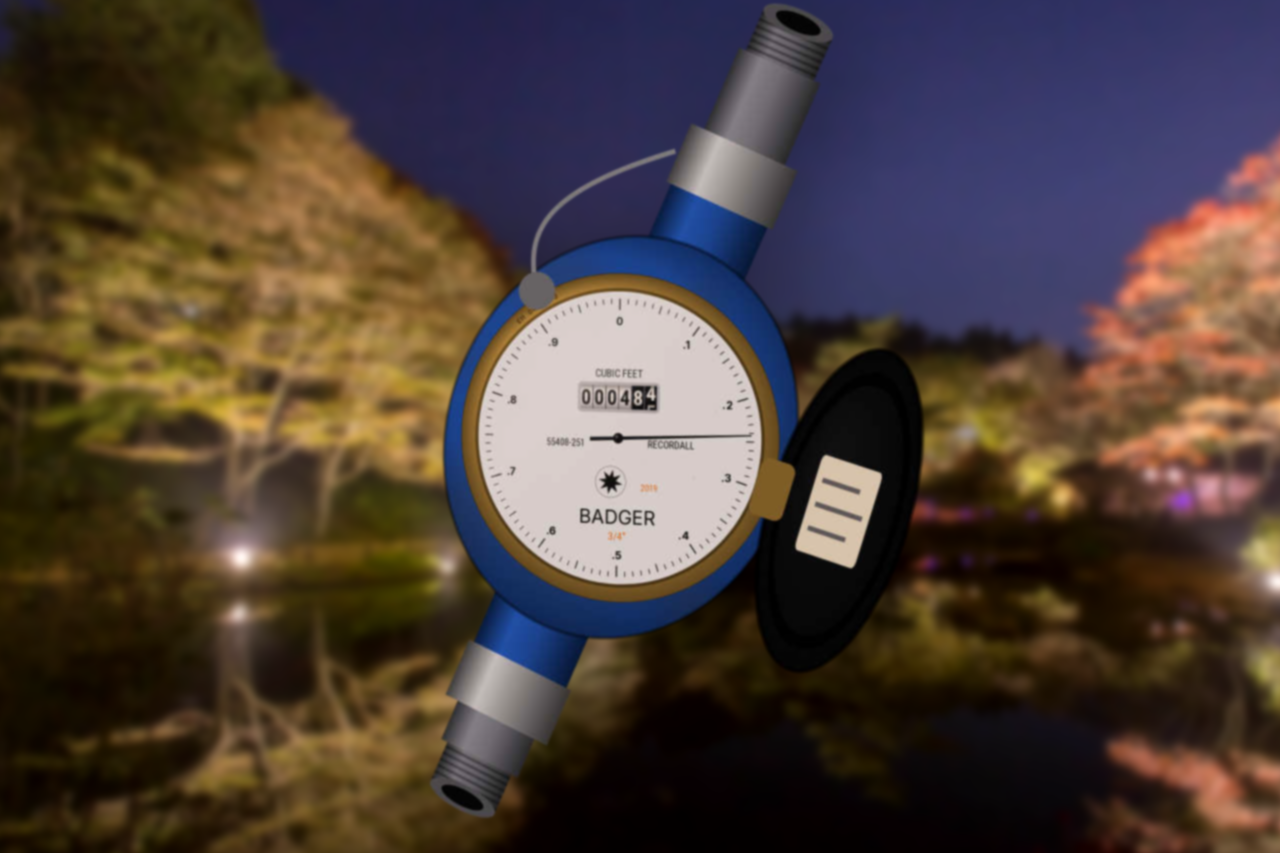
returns 484.24 ft³
